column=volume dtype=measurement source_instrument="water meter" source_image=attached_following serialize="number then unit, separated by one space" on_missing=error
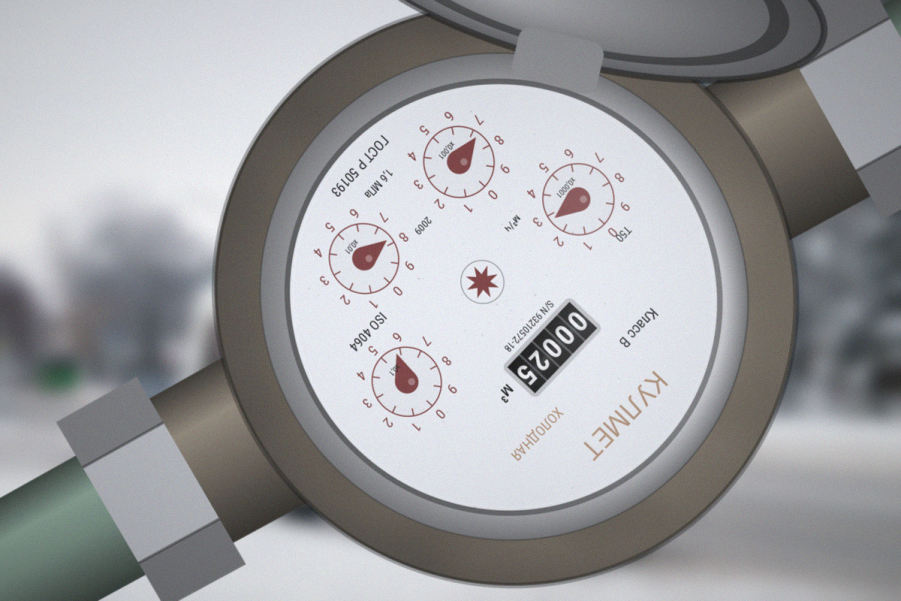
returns 25.5772 m³
